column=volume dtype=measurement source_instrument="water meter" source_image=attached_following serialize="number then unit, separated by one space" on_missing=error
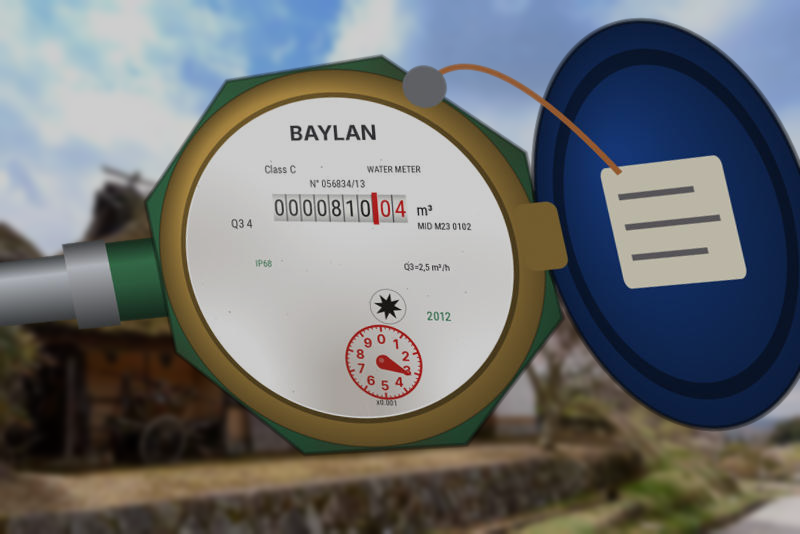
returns 810.043 m³
